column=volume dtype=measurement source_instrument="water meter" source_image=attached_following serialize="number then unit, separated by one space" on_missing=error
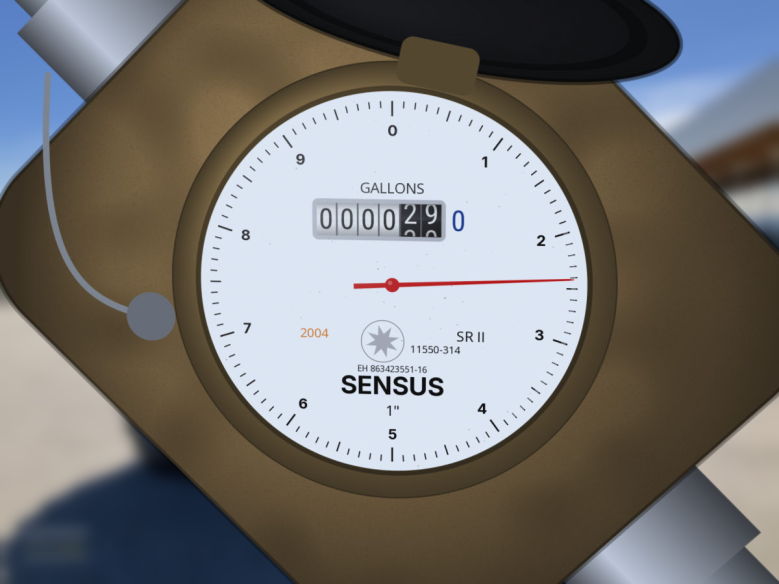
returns 292.4 gal
